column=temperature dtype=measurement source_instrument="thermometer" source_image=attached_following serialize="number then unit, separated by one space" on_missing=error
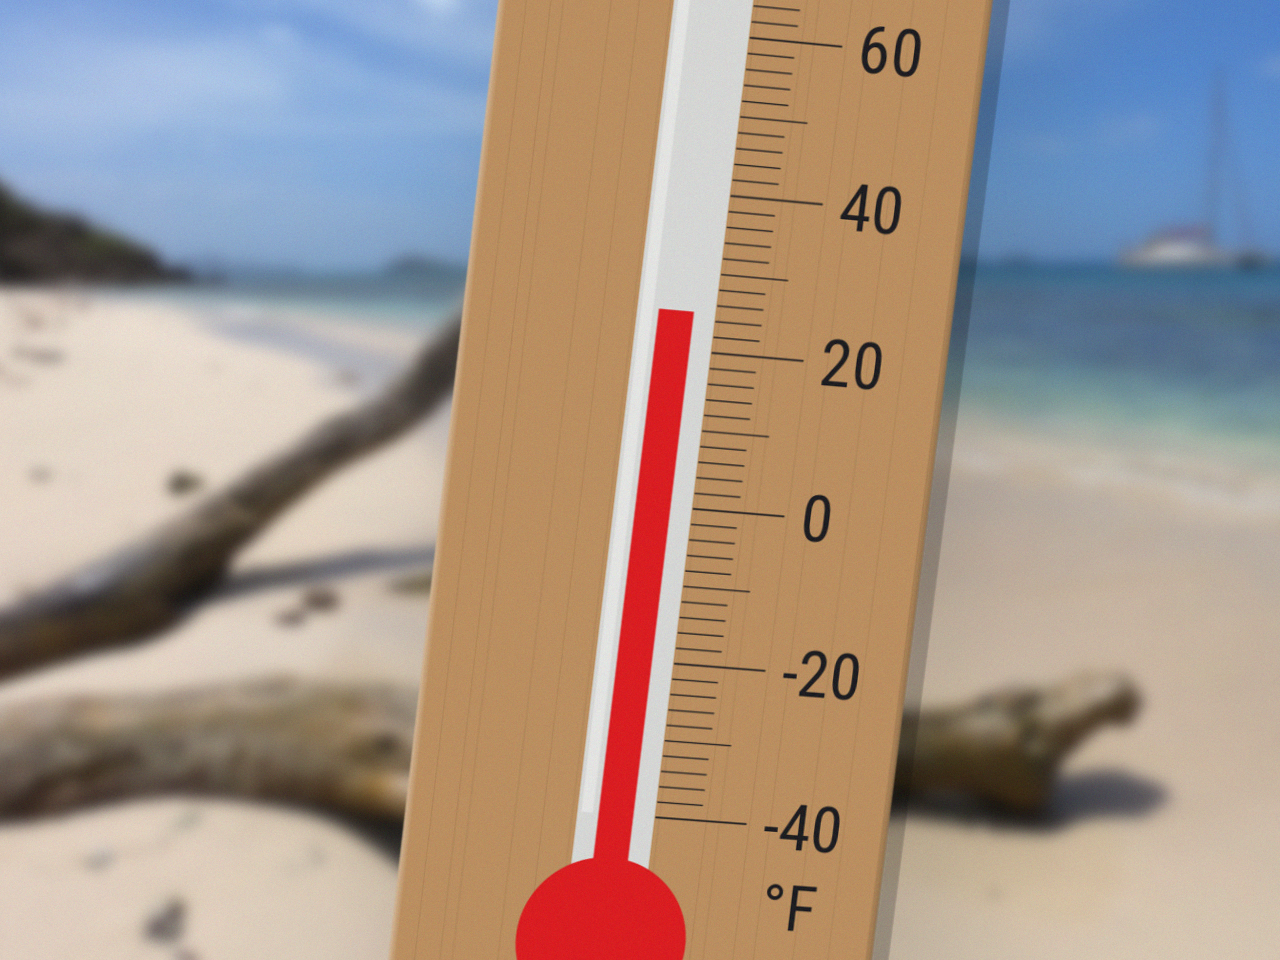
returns 25 °F
